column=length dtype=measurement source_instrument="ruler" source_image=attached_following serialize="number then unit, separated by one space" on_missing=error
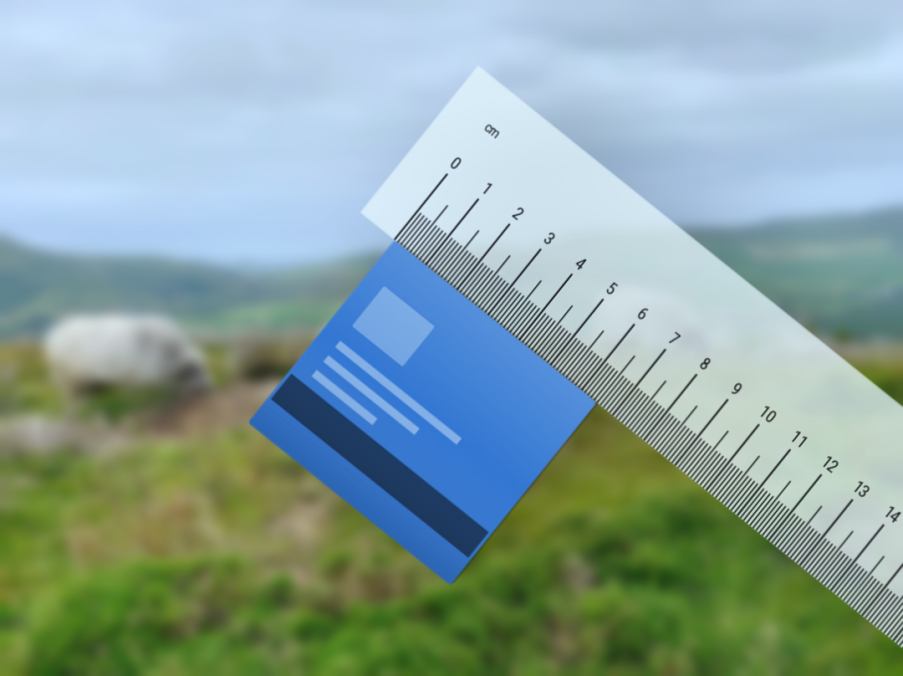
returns 6.5 cm
